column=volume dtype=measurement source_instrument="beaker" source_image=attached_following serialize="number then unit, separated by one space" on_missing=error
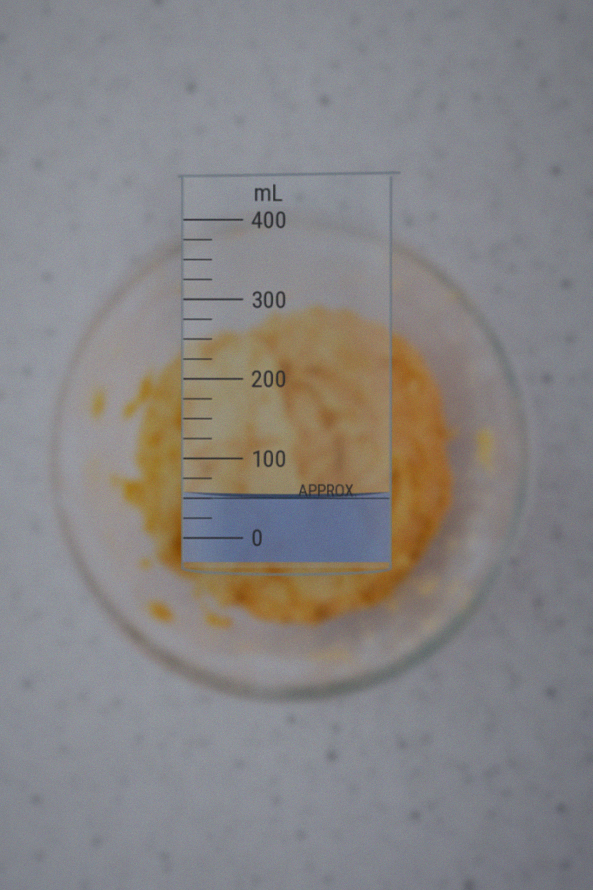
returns 50 mL
